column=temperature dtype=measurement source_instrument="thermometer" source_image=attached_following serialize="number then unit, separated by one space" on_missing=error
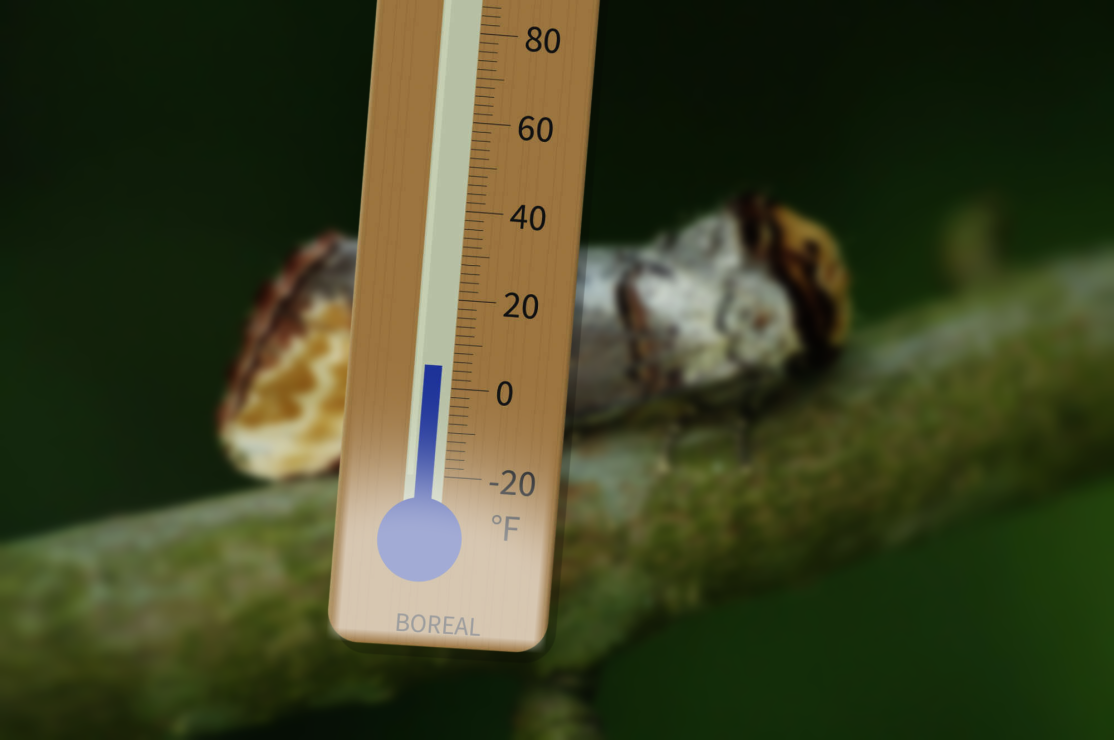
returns 5 °F
